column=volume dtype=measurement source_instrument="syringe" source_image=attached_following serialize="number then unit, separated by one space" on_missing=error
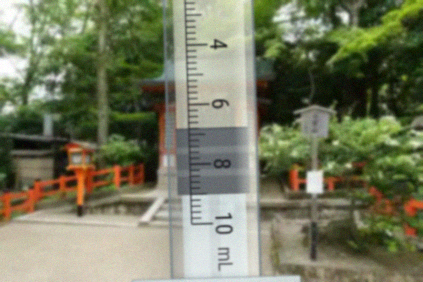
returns 6.8 mL
